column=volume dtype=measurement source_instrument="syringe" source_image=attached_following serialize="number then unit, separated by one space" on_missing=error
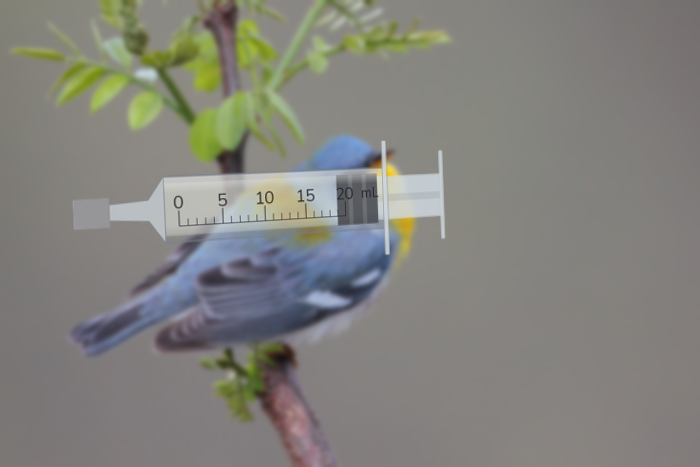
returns 19 mL
